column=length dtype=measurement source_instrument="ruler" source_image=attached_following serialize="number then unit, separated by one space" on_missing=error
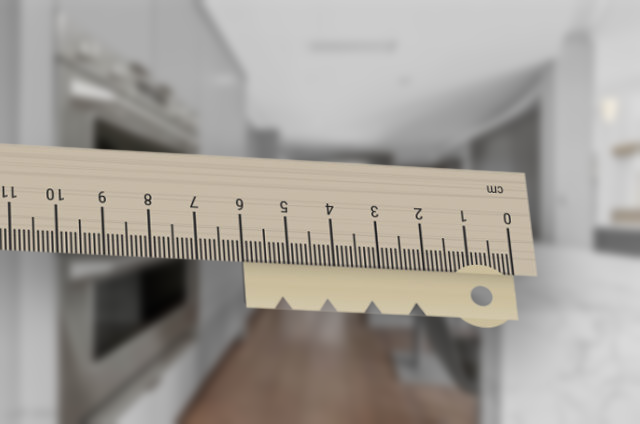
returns 6 cm
